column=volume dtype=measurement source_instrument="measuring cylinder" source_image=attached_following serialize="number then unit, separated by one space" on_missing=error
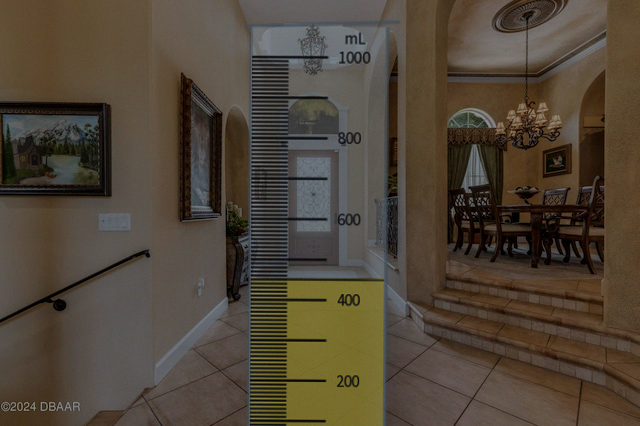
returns 450 mL
